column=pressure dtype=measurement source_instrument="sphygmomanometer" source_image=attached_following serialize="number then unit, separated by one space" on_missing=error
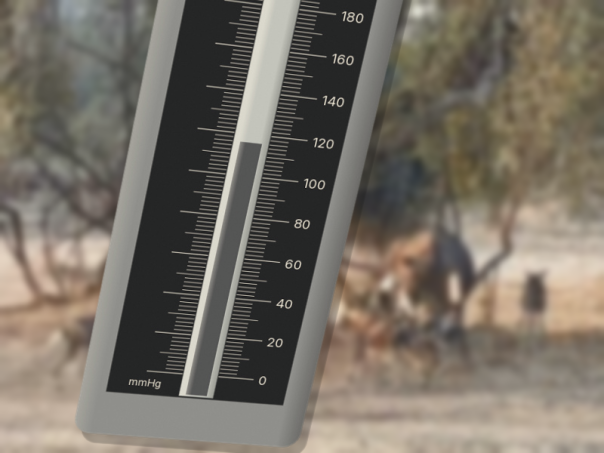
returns 116 mmHg
